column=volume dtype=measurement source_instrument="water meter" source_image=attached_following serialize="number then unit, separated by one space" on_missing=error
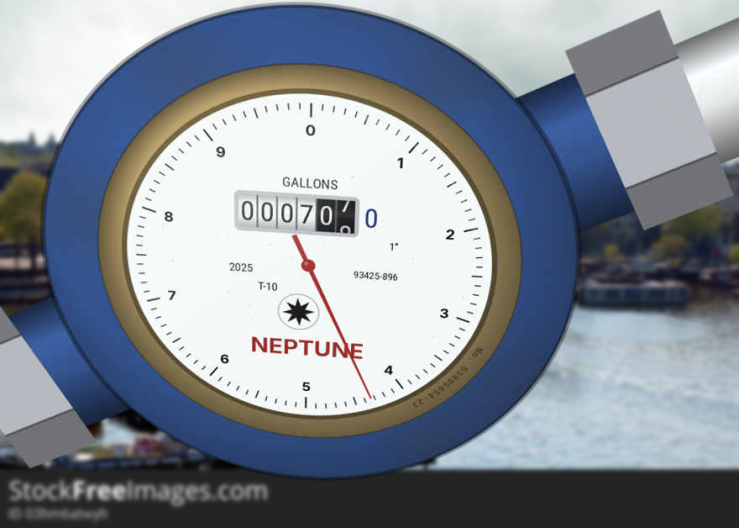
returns 7074.3 gal
